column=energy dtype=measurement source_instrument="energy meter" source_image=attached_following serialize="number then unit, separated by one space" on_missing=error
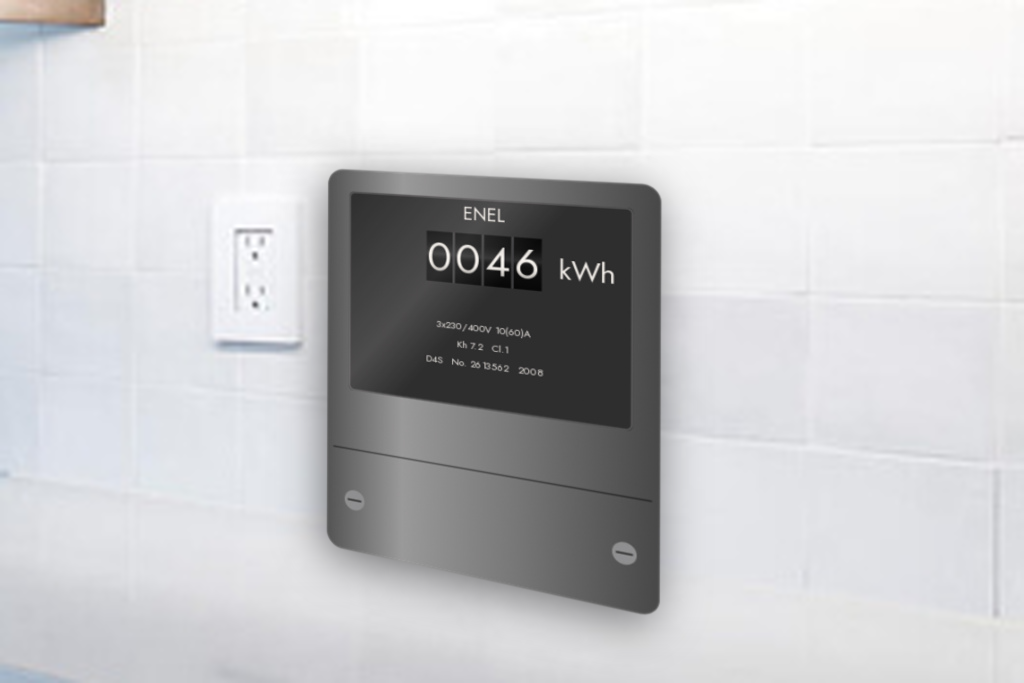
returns 46 kWh
